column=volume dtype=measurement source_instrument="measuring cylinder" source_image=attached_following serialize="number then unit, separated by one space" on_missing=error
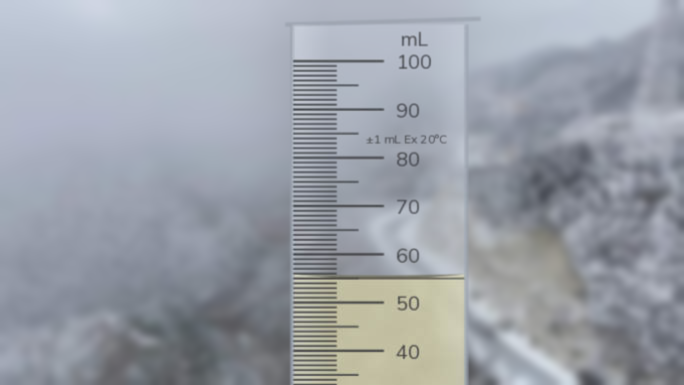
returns 55 mL
